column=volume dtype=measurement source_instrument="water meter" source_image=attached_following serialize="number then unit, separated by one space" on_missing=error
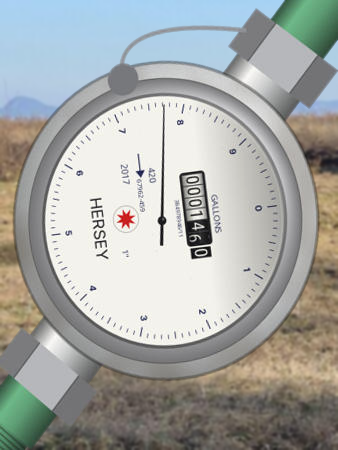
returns 1457.7 gal
